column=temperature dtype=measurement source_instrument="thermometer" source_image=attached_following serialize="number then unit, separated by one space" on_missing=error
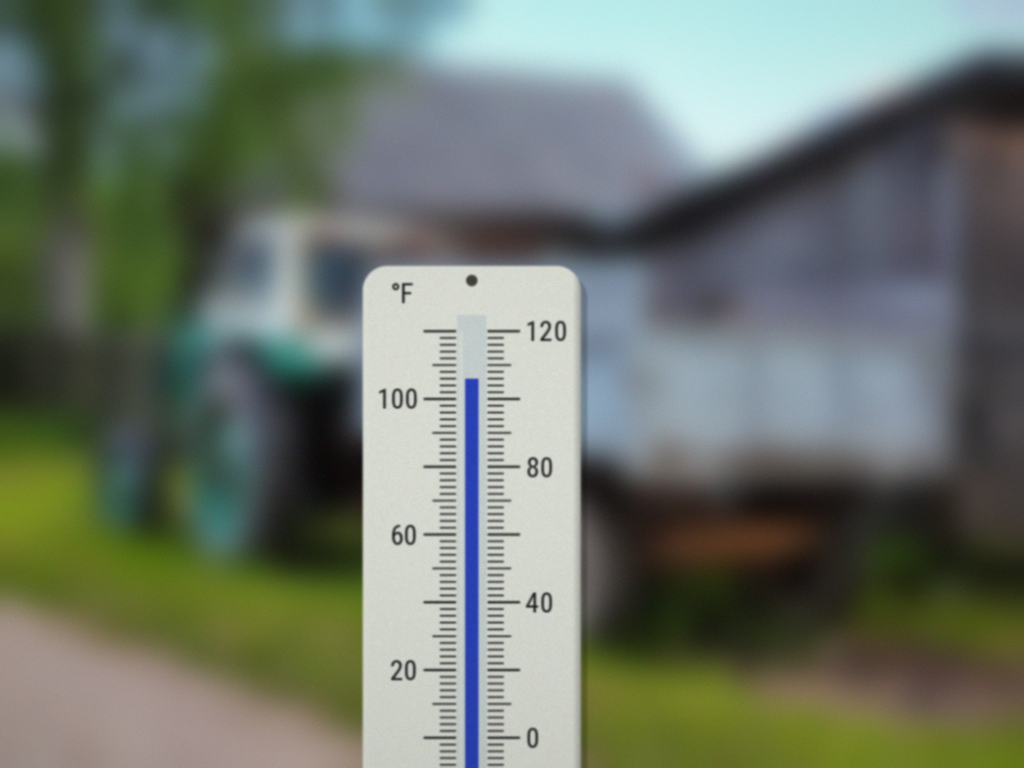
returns 106 °F
